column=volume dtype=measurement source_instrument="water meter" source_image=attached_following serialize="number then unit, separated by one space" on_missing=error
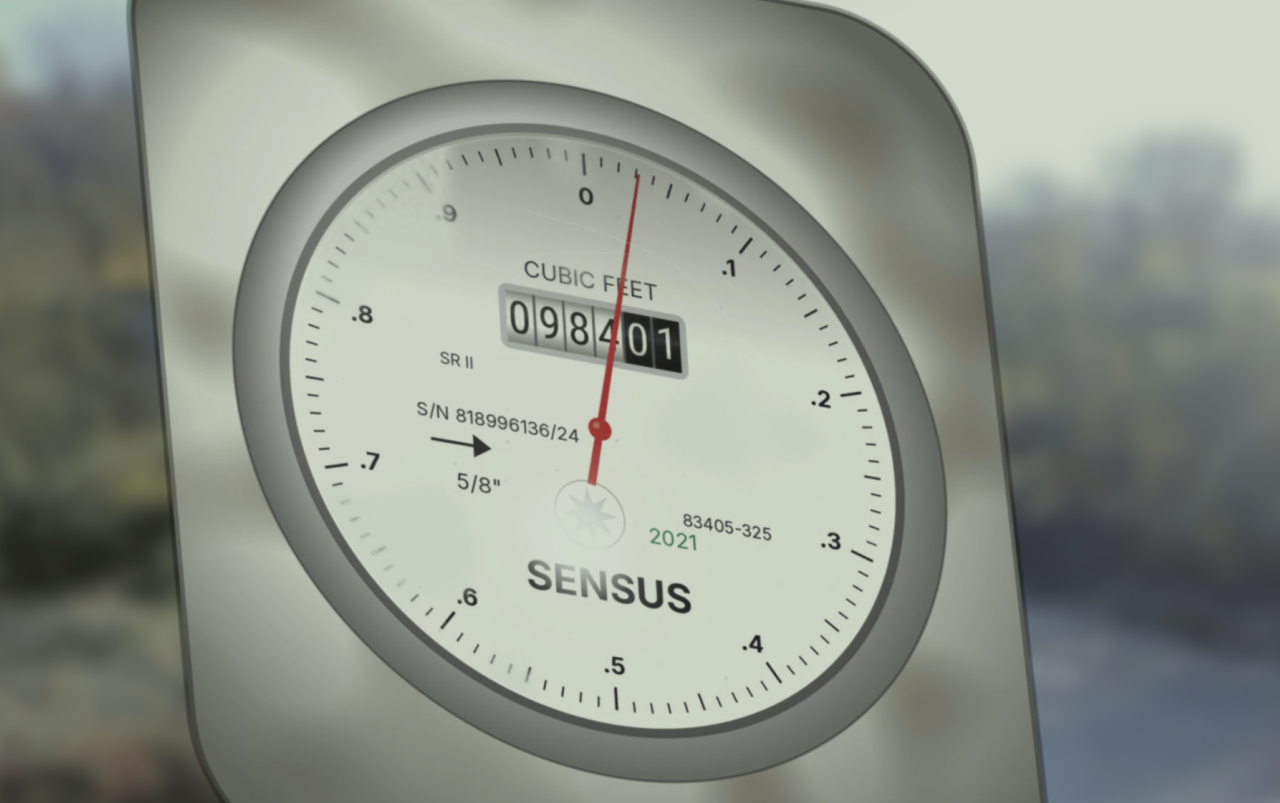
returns 98401.03 ft³
